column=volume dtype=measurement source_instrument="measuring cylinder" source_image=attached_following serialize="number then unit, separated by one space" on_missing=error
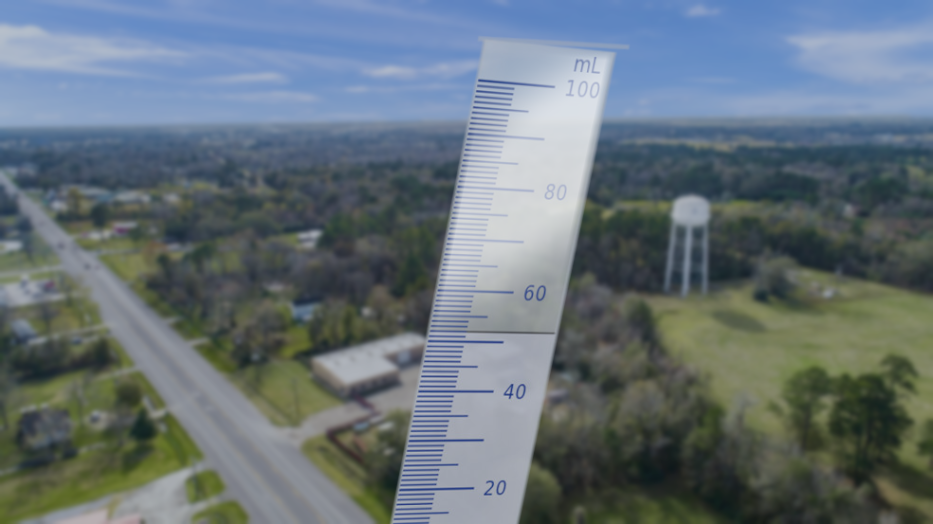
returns 52 mL
